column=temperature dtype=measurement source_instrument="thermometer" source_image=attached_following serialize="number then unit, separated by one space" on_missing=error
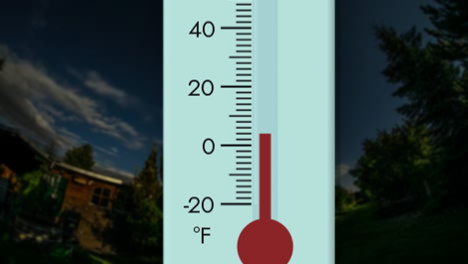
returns 4 °F
